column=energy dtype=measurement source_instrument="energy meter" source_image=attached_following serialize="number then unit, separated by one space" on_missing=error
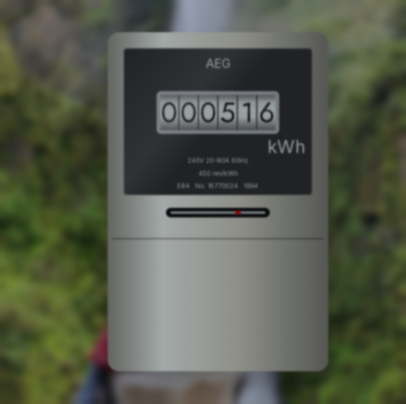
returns 516 kWh
